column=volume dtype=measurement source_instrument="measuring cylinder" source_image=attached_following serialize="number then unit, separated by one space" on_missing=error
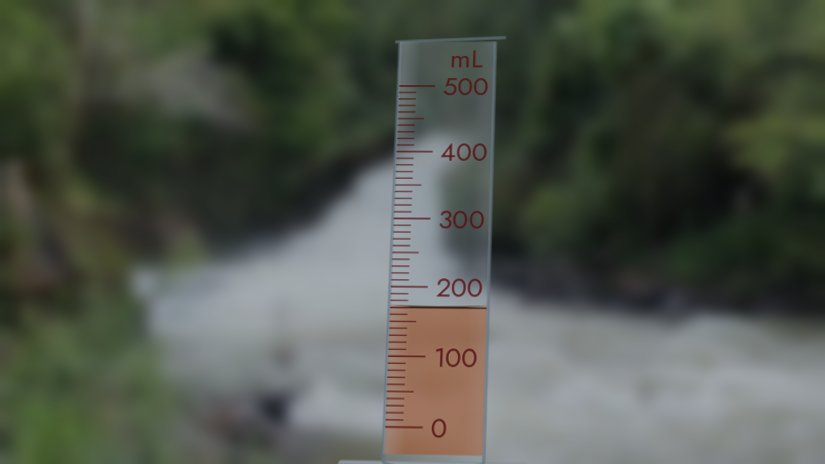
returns 170 mL
